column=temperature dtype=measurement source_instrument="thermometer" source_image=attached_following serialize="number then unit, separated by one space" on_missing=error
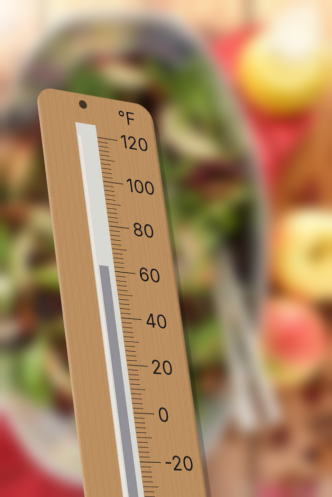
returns 62 °F
